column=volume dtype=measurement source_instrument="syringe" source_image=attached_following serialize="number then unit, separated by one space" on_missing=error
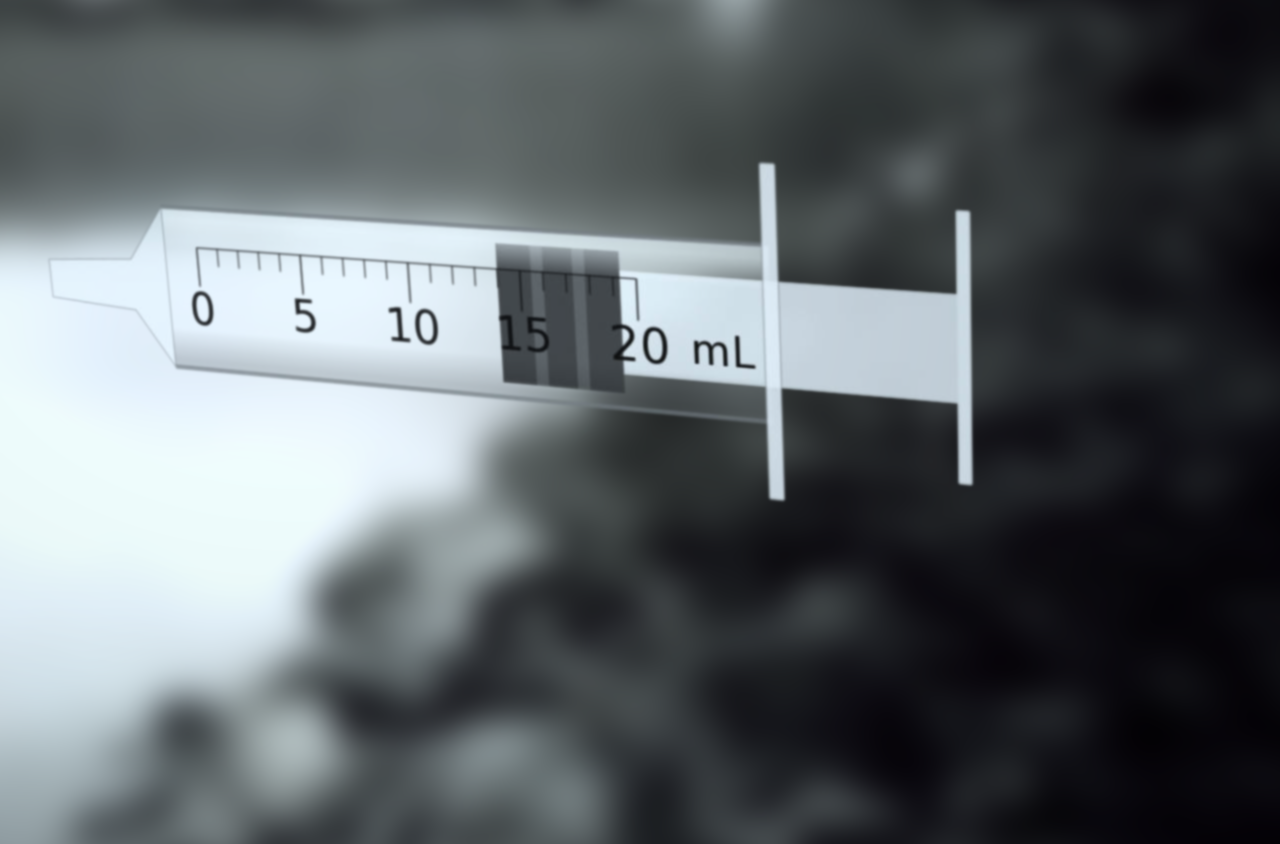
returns 14 mL
